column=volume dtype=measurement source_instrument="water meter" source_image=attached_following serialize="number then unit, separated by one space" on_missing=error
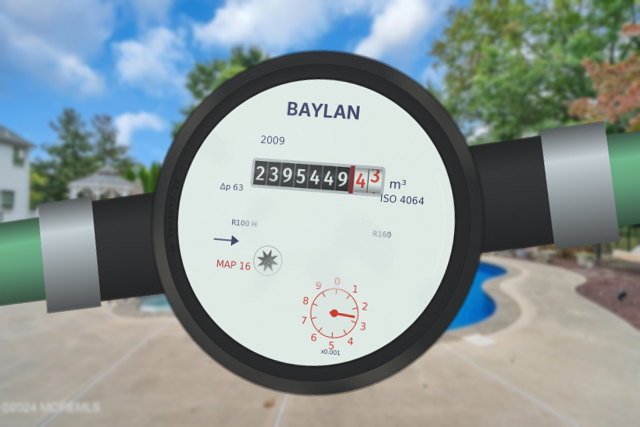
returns 2395449.432 m³
